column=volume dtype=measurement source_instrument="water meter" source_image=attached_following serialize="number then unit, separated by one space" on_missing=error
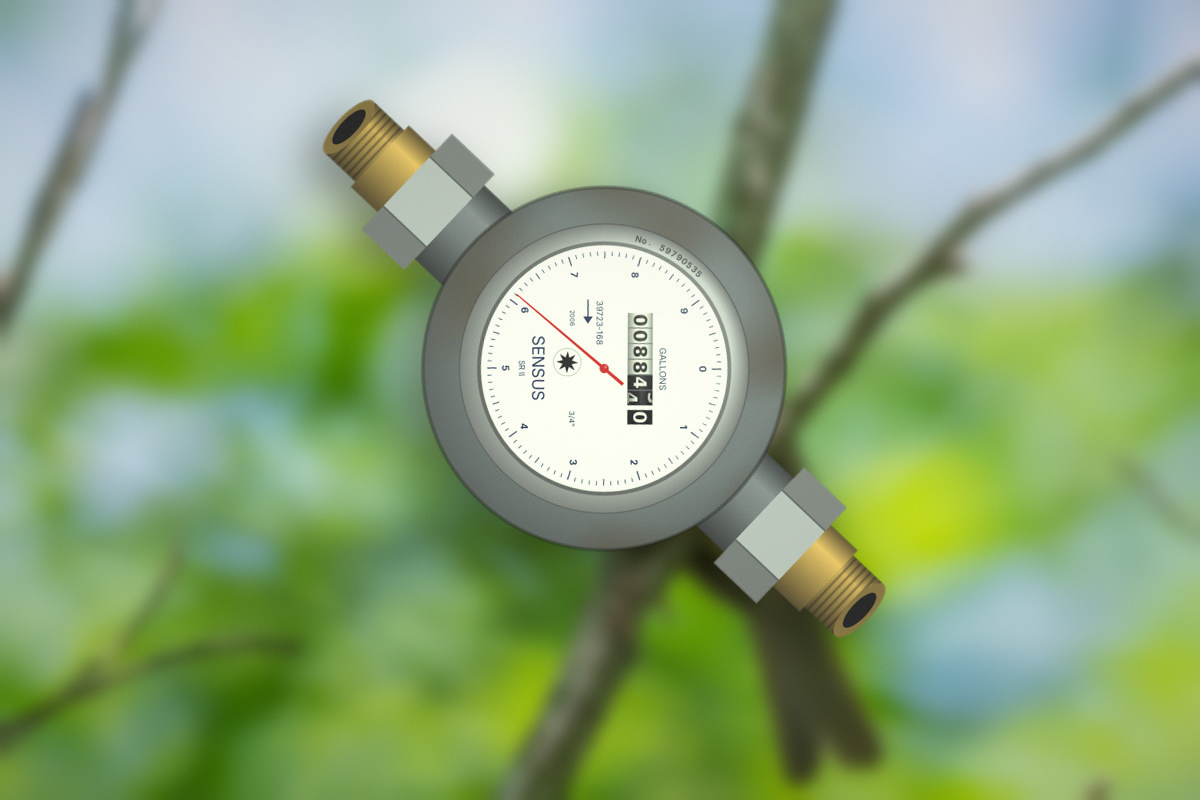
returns 88436.1 gal
